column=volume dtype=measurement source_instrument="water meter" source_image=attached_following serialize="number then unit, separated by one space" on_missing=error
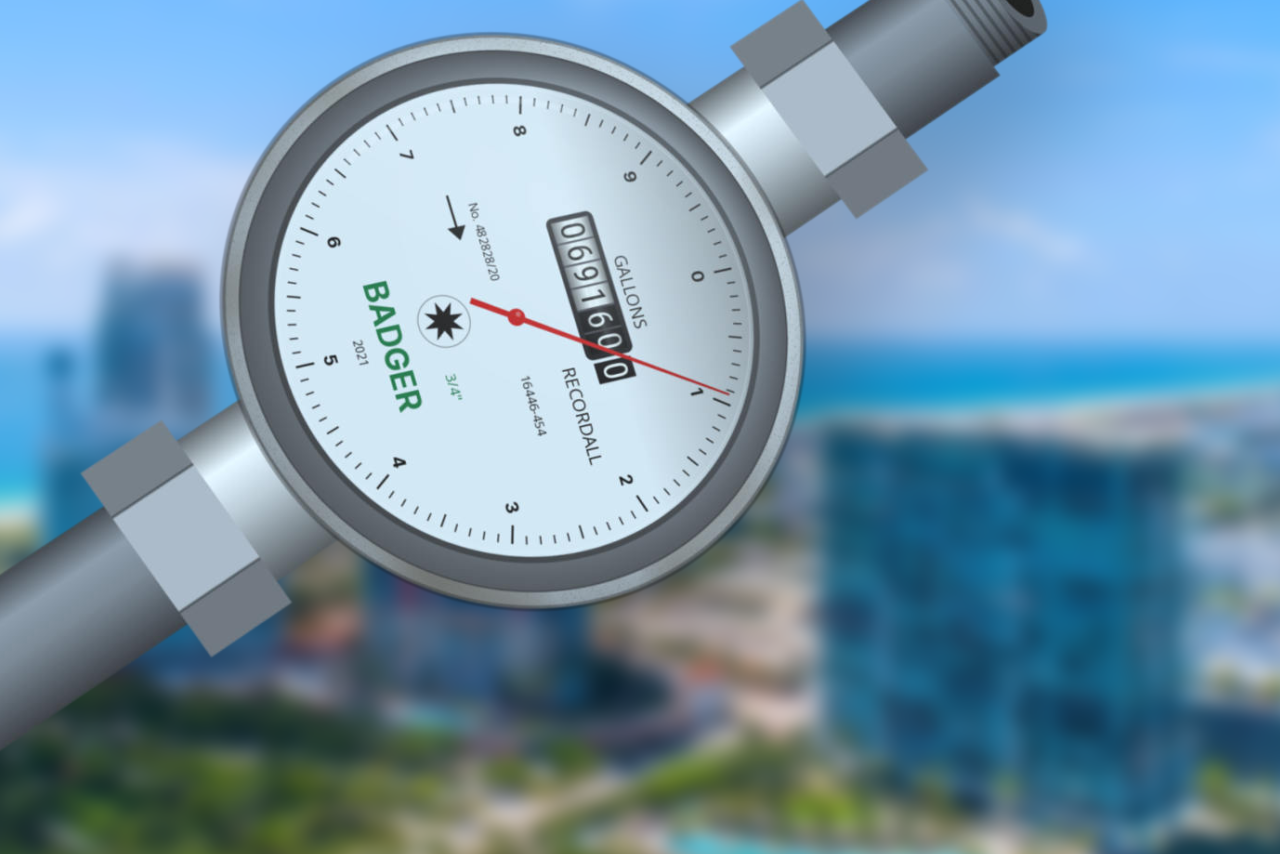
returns 691600.9 gal
